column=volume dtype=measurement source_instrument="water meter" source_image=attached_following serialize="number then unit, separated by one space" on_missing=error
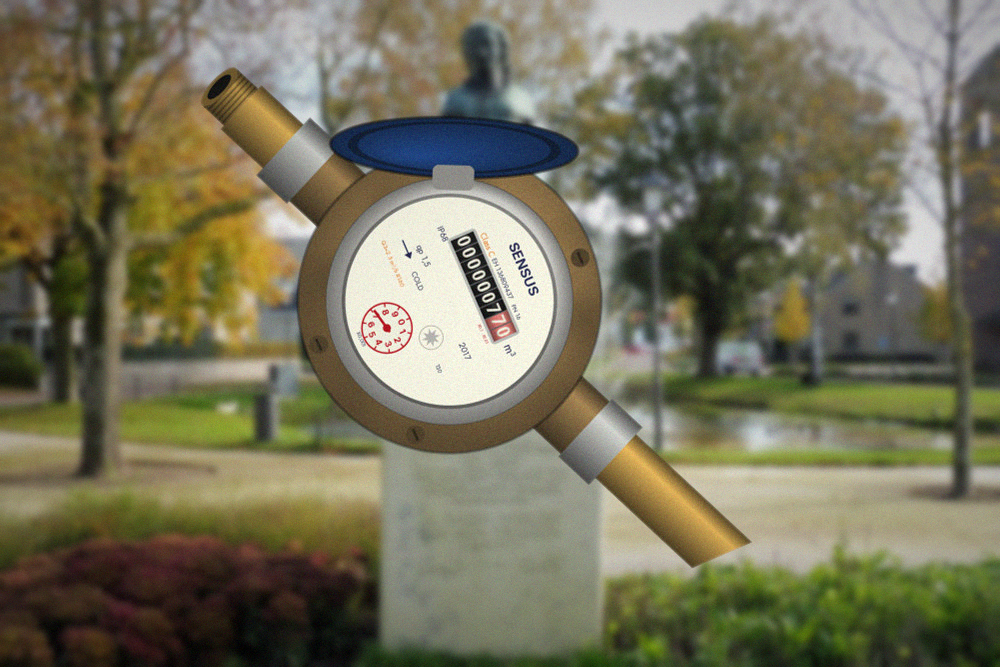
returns 7.707 m³
